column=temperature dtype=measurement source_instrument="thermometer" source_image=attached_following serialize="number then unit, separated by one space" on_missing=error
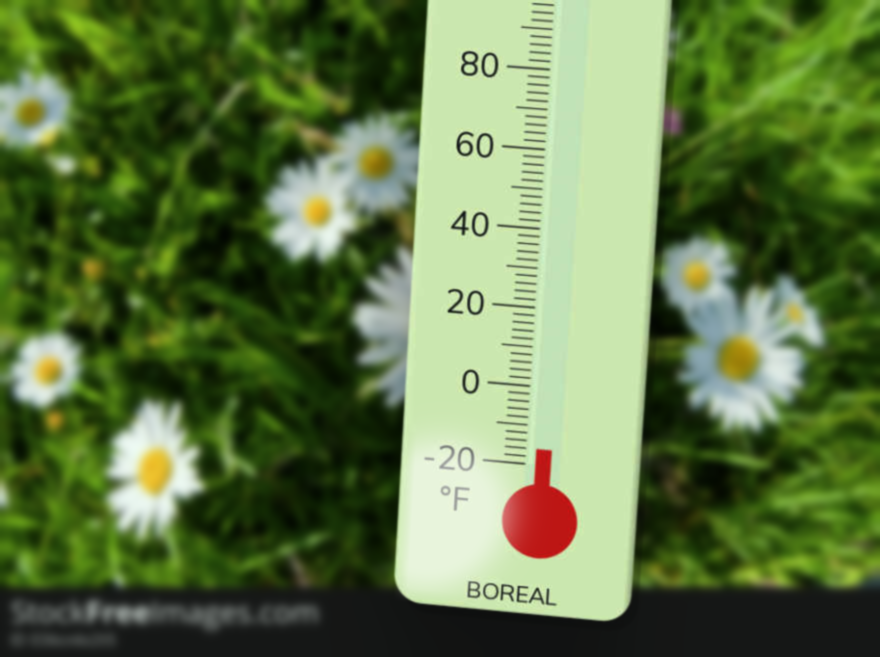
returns -16 °F
